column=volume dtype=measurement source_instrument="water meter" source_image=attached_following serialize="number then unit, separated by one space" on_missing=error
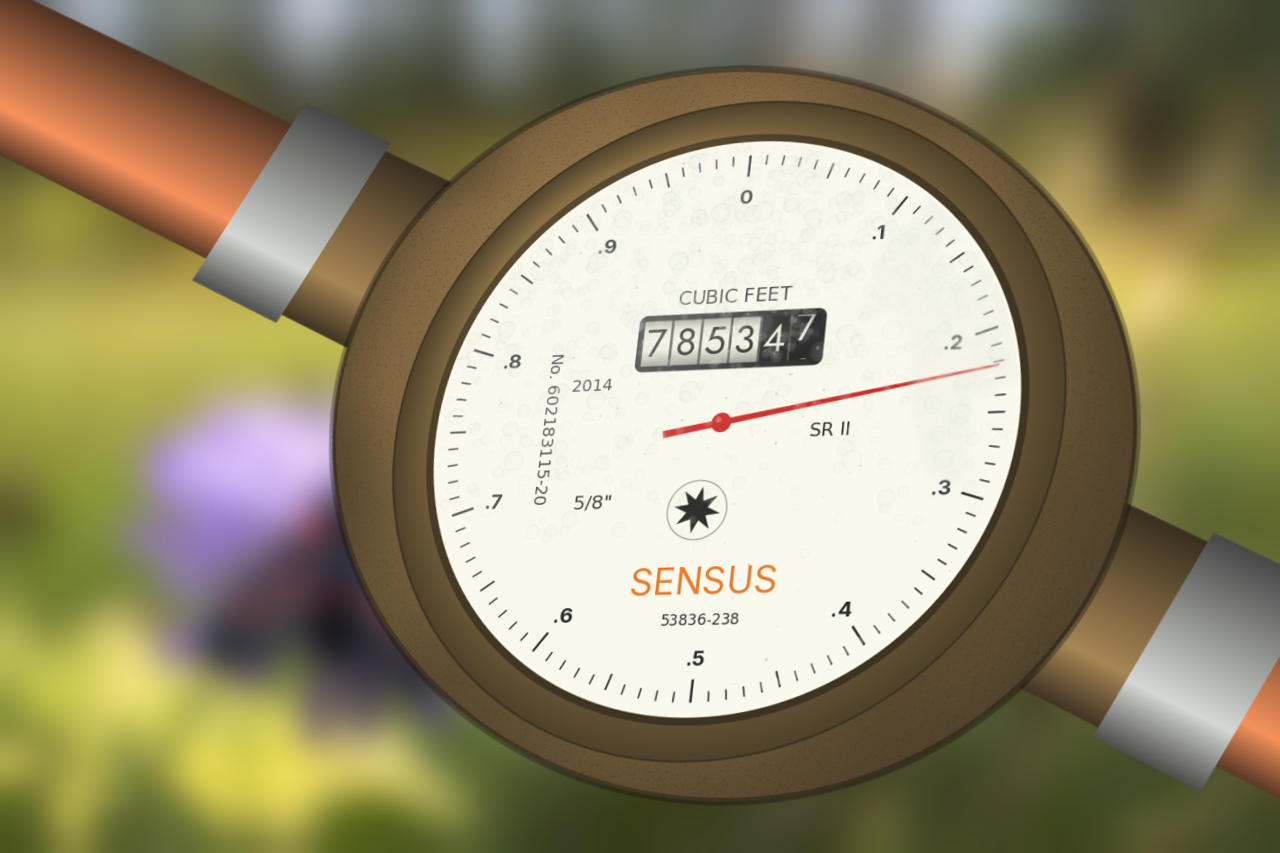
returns 785347.22 ft³
